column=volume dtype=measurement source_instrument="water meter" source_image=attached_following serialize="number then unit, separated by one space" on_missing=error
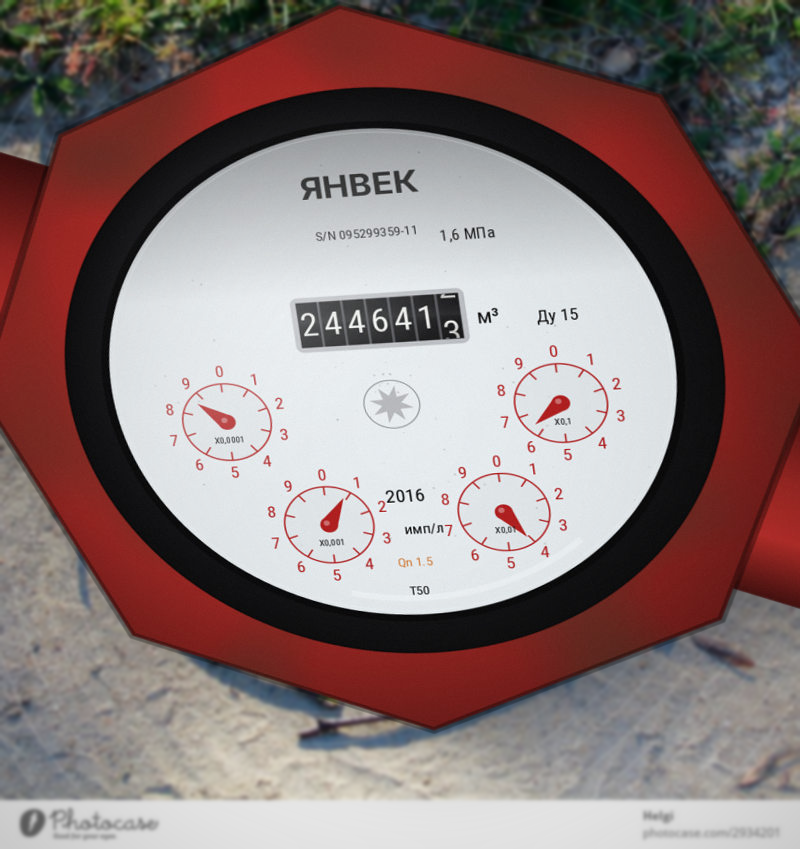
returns 2446412.6408 m³
